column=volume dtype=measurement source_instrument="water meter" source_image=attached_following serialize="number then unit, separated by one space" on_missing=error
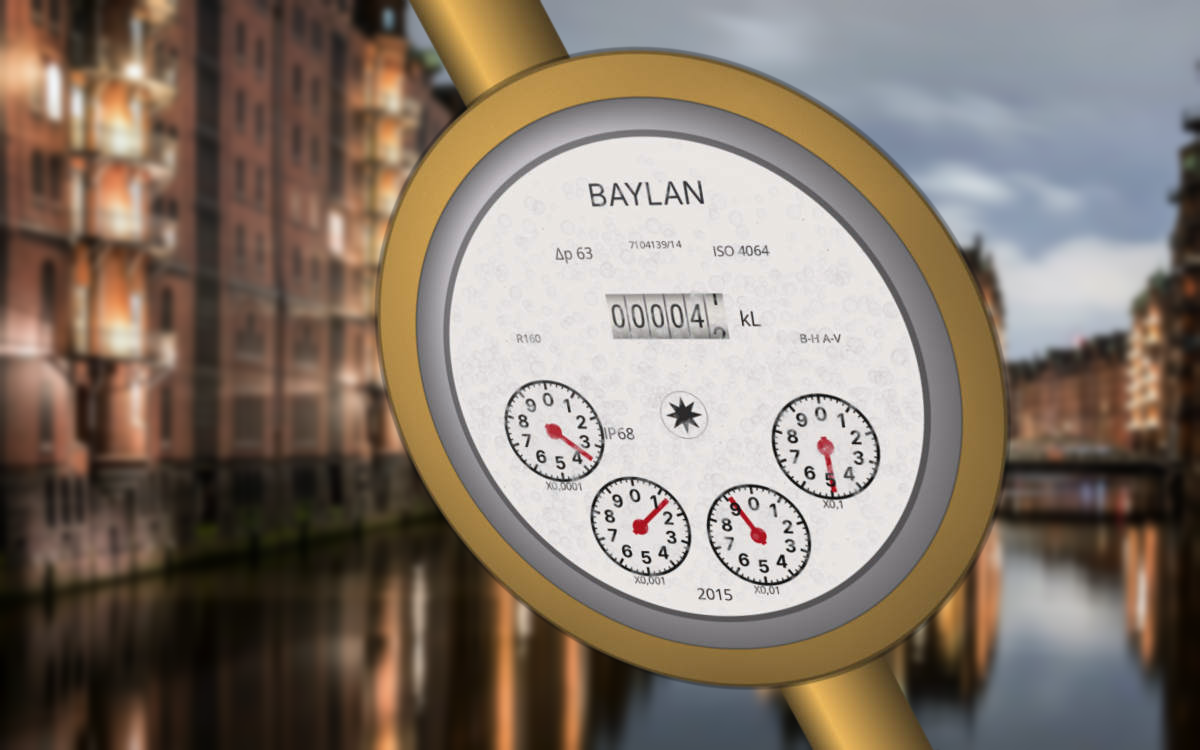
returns 41.4913 kL
